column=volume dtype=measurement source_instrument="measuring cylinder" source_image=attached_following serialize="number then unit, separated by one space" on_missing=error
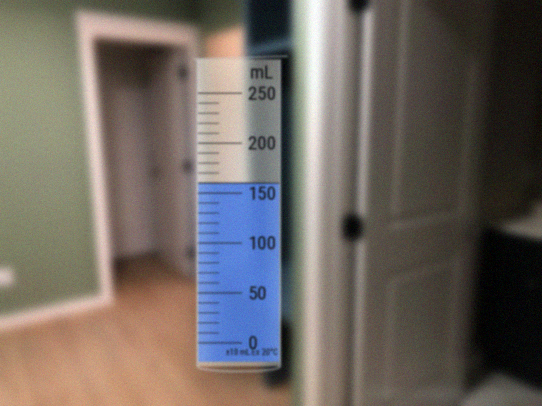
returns 160 mL
